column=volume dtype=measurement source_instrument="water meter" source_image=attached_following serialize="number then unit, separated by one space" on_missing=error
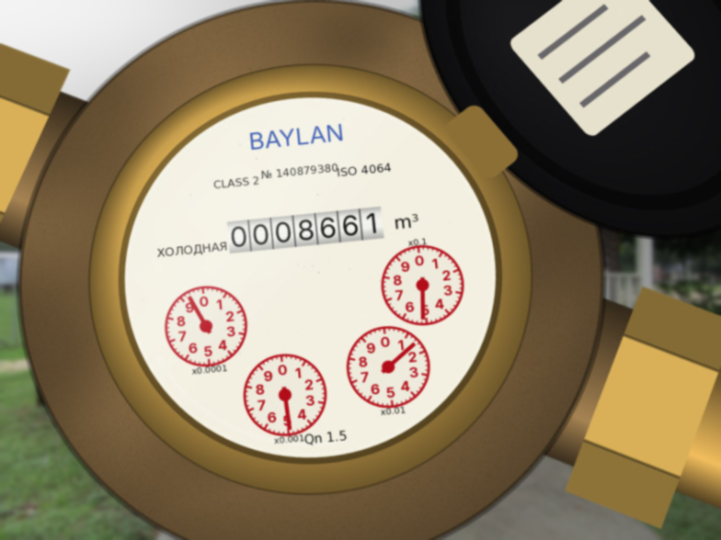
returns 8661.5149 m³
